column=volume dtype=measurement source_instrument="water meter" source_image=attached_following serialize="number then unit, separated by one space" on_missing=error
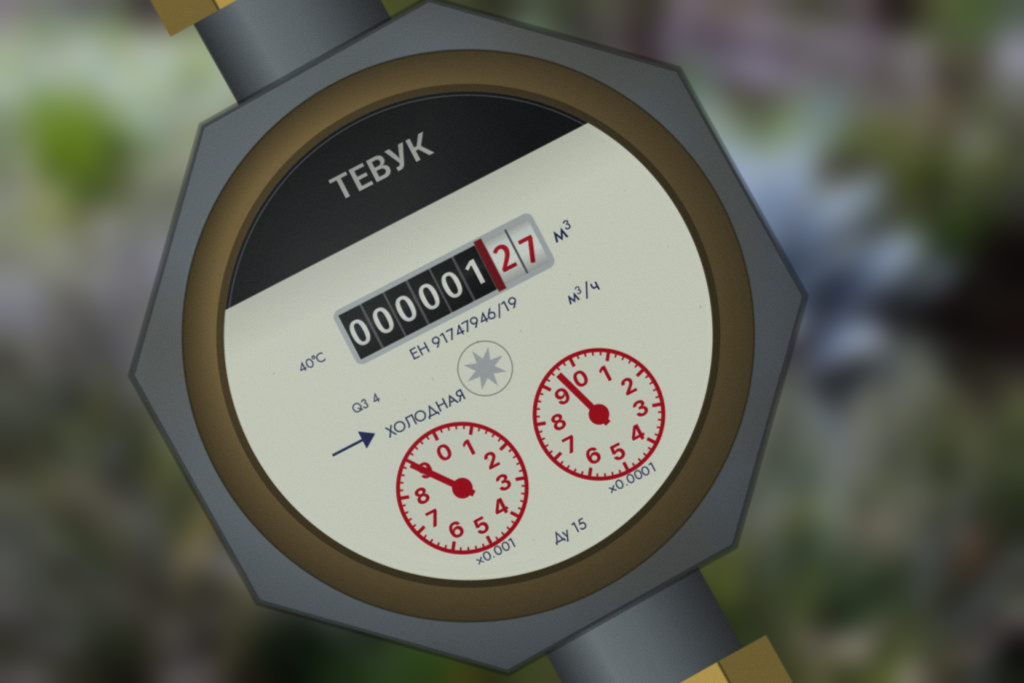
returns 1.2689 m³
